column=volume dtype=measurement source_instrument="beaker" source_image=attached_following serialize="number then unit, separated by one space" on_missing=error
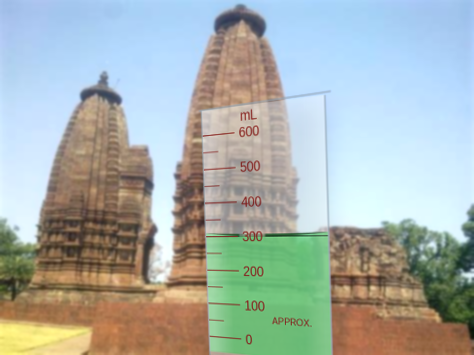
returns 300 mL
